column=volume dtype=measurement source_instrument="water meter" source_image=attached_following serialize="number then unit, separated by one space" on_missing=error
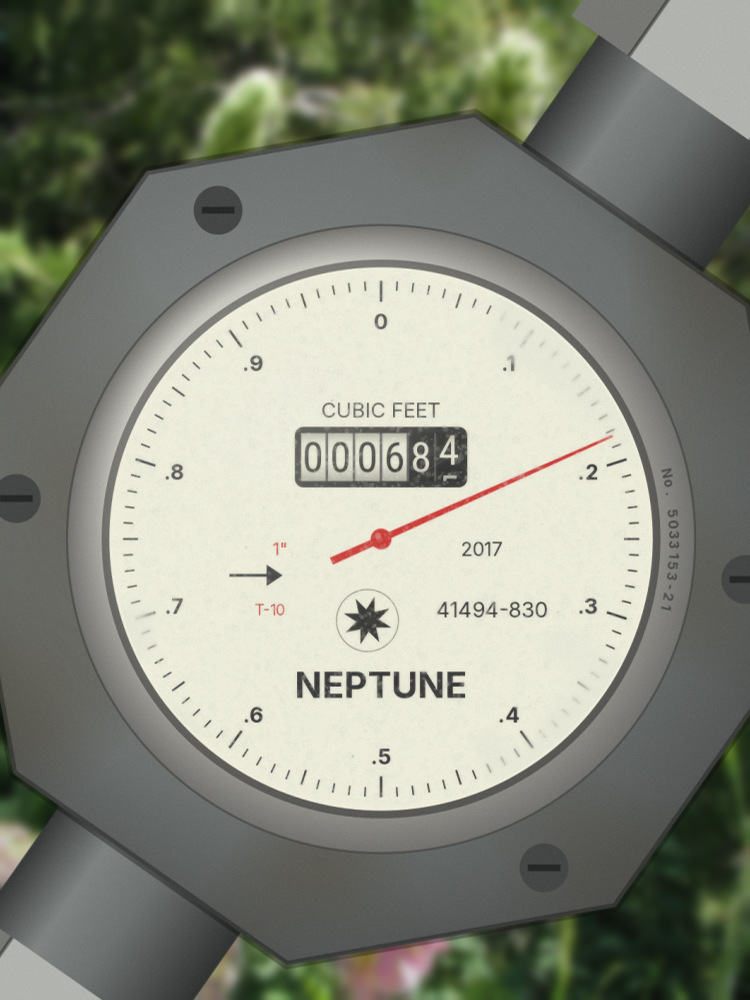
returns 684.18 ft³
